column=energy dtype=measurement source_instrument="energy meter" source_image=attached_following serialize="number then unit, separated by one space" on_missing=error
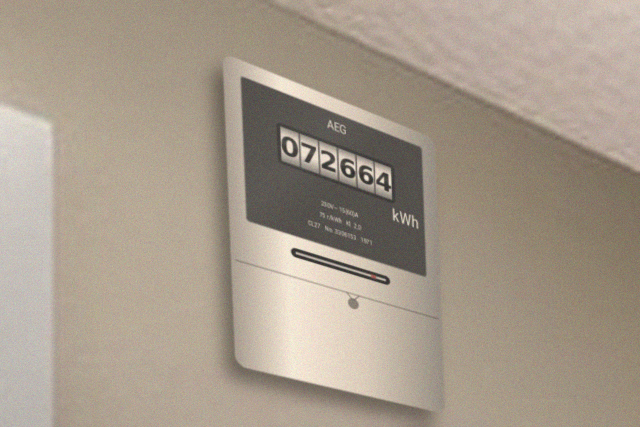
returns 72664 kWh
